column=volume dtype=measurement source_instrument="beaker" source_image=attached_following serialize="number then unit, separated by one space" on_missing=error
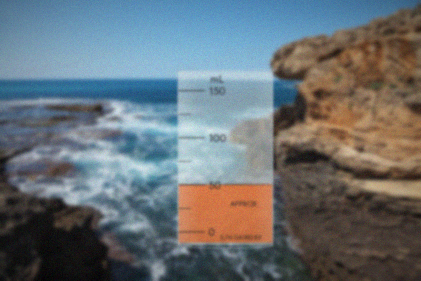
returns 50 mL
